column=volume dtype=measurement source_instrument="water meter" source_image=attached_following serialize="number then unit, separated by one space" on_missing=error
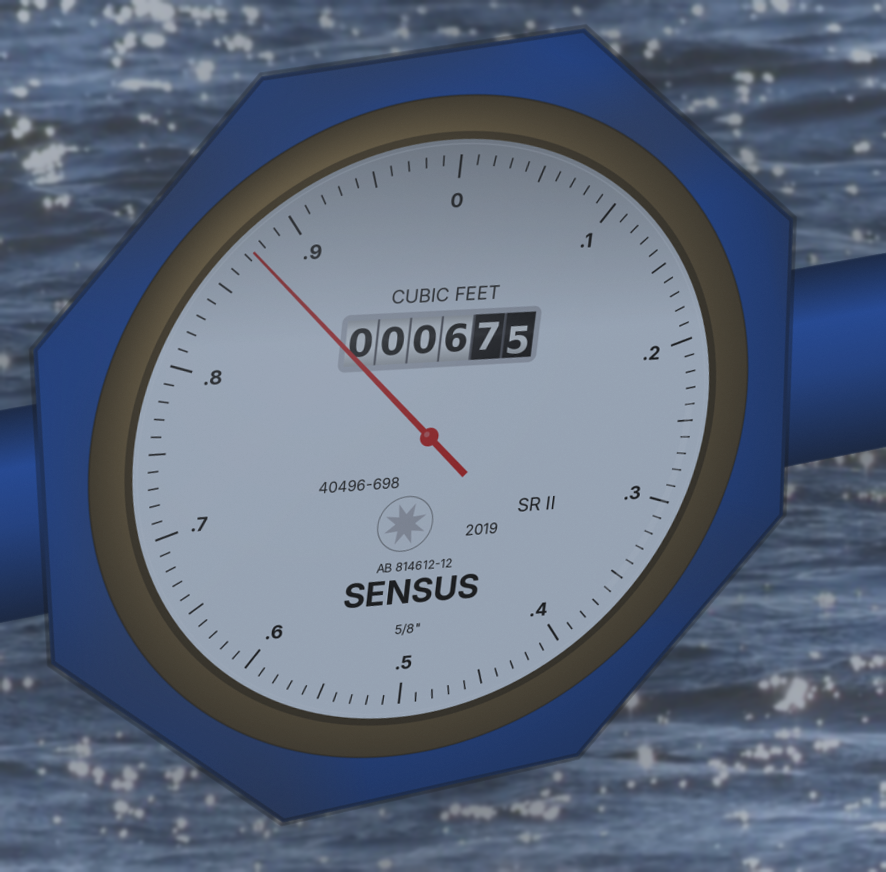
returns 674.87 ft³
